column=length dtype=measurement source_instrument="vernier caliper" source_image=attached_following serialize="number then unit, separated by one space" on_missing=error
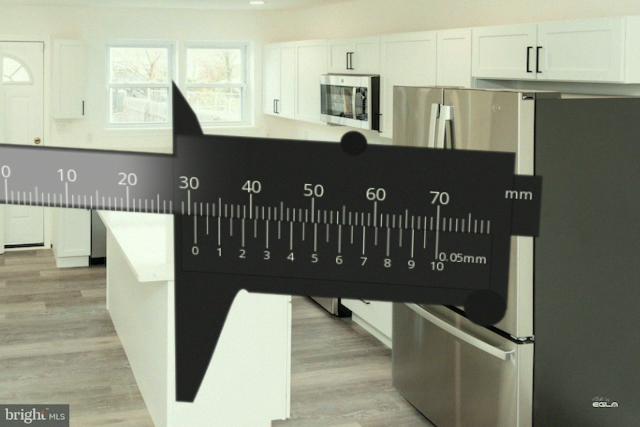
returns 31.0 mm
